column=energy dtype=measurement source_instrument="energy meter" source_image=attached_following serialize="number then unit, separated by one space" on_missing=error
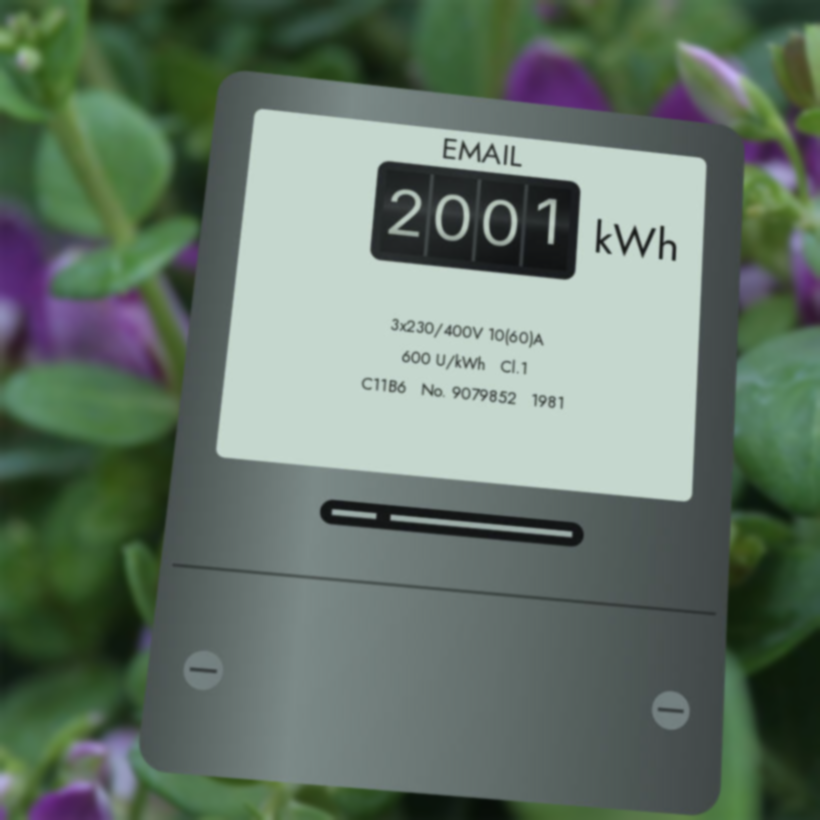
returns 2001 kWh
